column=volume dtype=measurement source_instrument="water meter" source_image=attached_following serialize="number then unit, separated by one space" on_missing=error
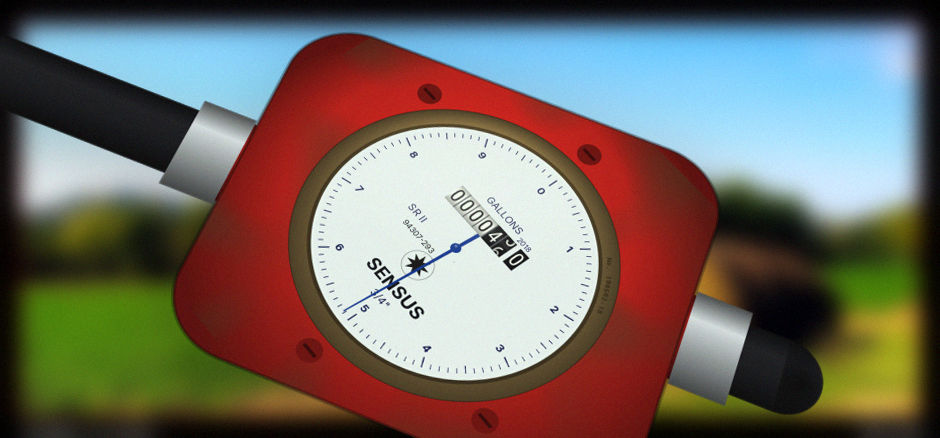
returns 455.1 gal
